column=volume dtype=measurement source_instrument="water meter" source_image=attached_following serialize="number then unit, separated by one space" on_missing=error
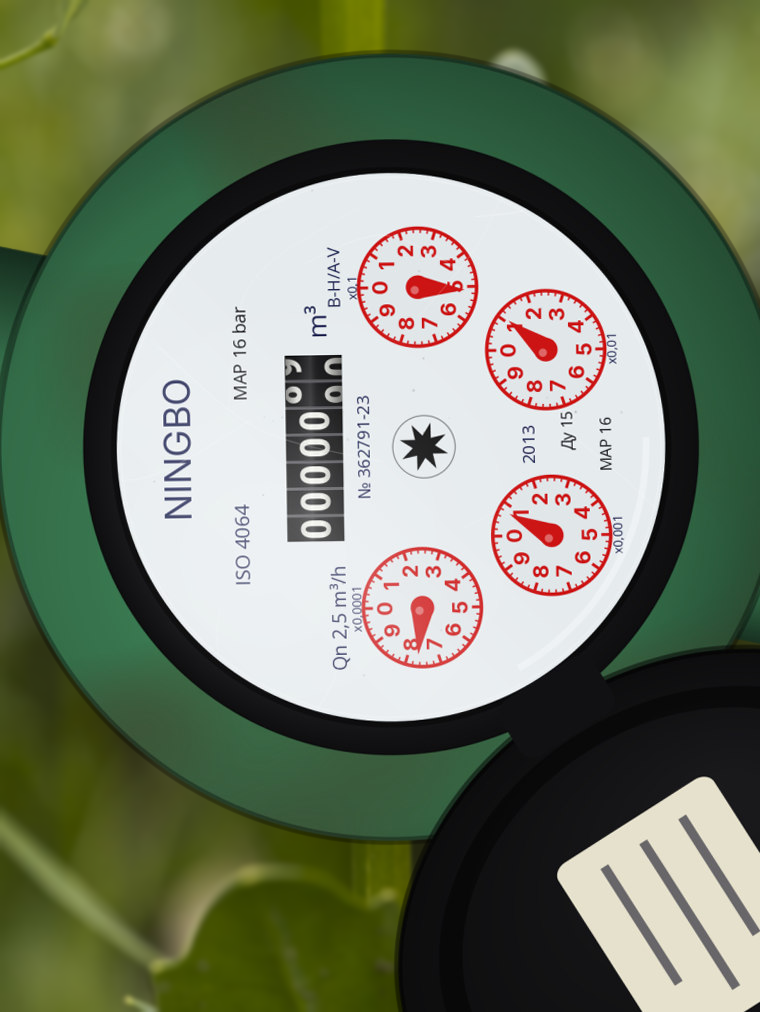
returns 89.5107 m³
